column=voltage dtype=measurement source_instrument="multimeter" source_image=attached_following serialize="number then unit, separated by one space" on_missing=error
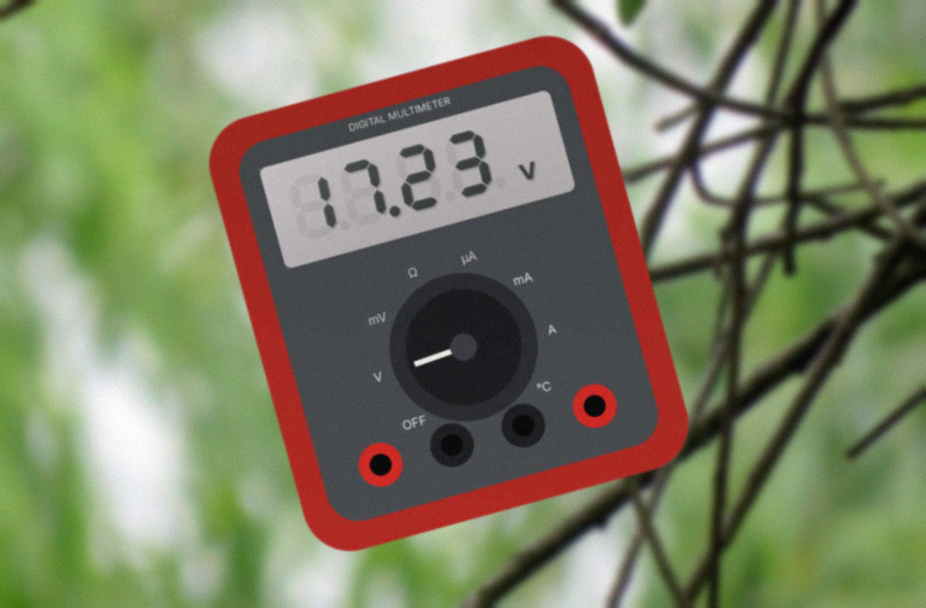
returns 17.23 V
